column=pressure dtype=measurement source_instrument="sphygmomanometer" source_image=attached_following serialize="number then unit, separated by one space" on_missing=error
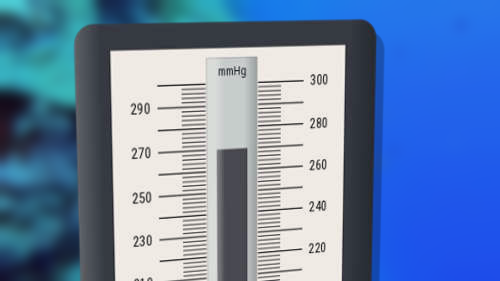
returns 270 mmHg
